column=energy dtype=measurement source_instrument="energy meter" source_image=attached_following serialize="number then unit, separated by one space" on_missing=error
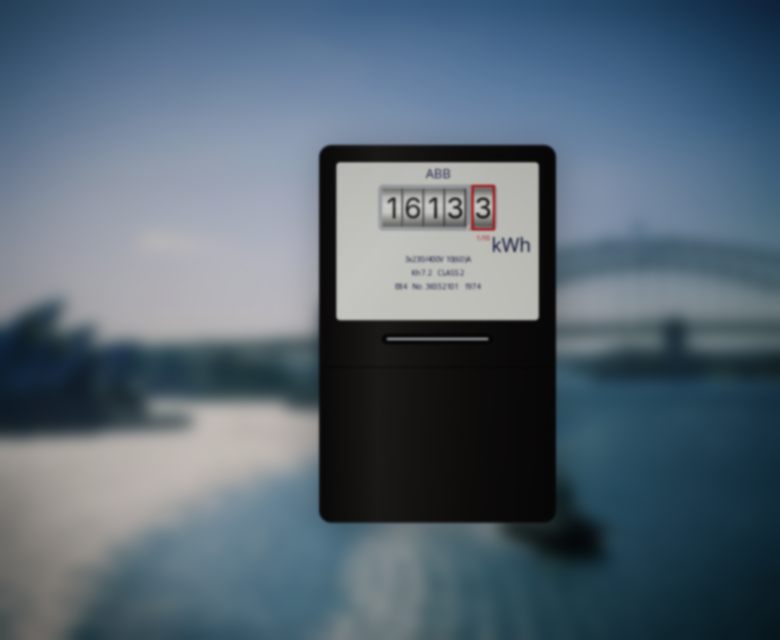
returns 1613.3 kWh
